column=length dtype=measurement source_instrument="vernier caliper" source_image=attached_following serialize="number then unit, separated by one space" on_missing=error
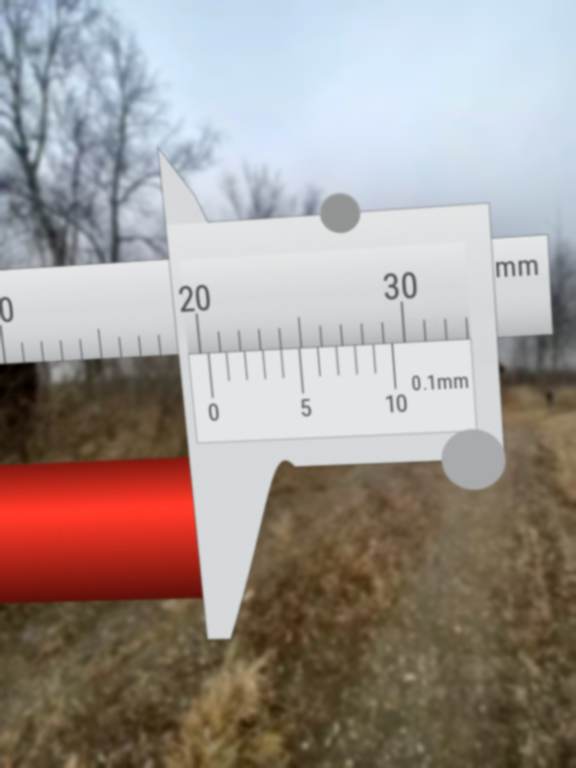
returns 20.4 mm
